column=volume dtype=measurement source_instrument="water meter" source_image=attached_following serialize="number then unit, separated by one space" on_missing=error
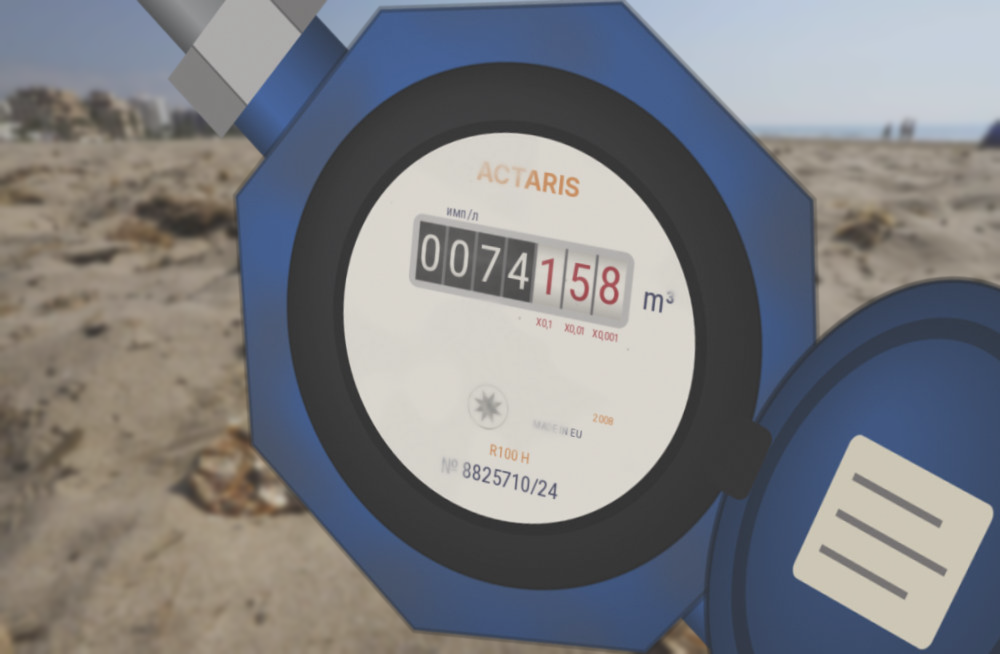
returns 74.158 m³
